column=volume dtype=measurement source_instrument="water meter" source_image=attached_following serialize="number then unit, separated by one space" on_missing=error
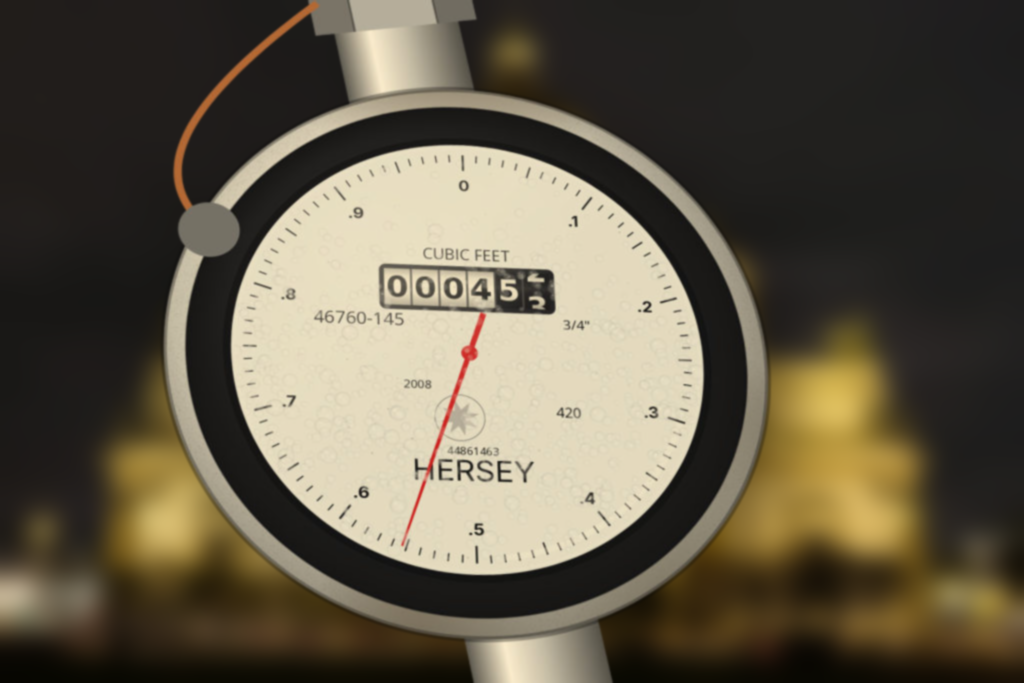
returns 452.55 ft³
